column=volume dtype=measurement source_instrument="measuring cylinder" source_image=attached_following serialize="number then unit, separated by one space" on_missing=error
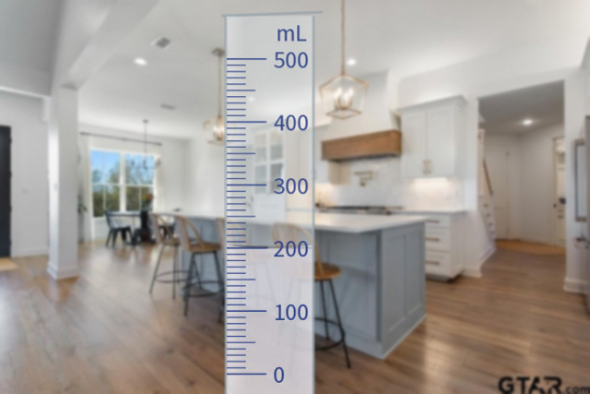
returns 200 mL
